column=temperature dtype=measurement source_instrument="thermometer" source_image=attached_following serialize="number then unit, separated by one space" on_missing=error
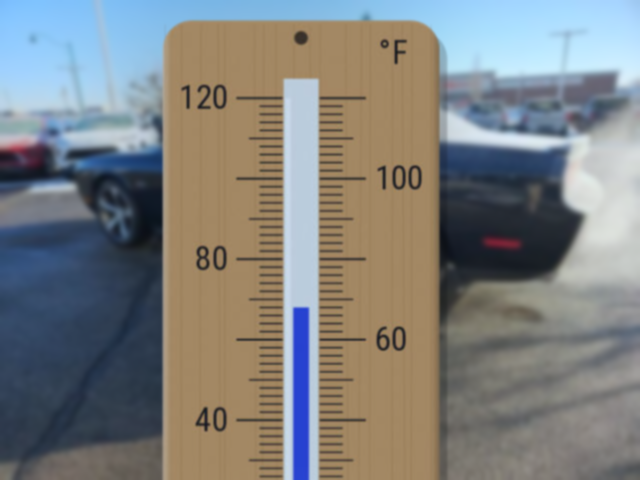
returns 68 °F
